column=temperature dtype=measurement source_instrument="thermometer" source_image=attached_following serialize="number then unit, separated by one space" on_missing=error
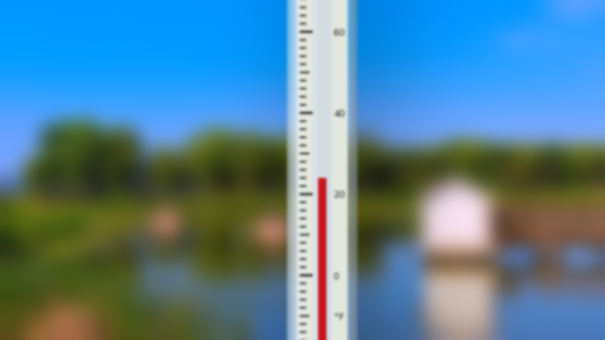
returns 24 °F
